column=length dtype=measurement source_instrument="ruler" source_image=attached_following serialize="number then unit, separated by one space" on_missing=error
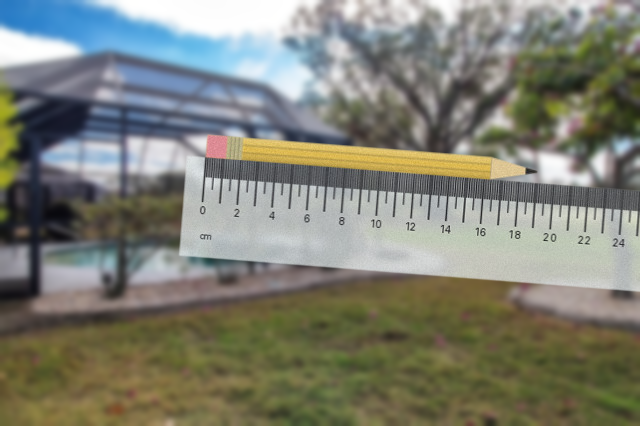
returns 19 cm
